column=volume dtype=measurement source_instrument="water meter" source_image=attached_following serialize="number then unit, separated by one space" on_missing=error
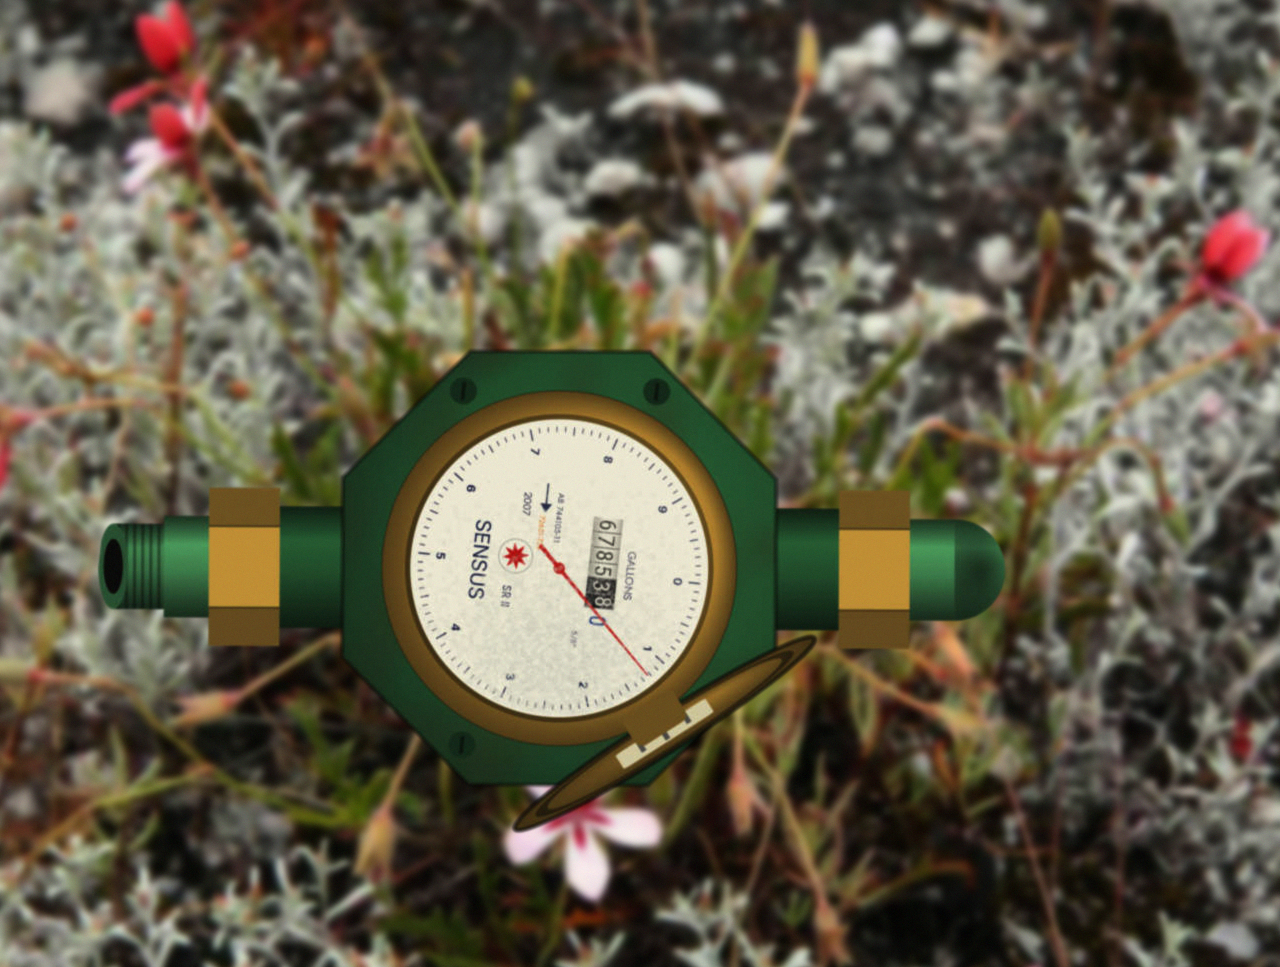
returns 6785381.2 gal
